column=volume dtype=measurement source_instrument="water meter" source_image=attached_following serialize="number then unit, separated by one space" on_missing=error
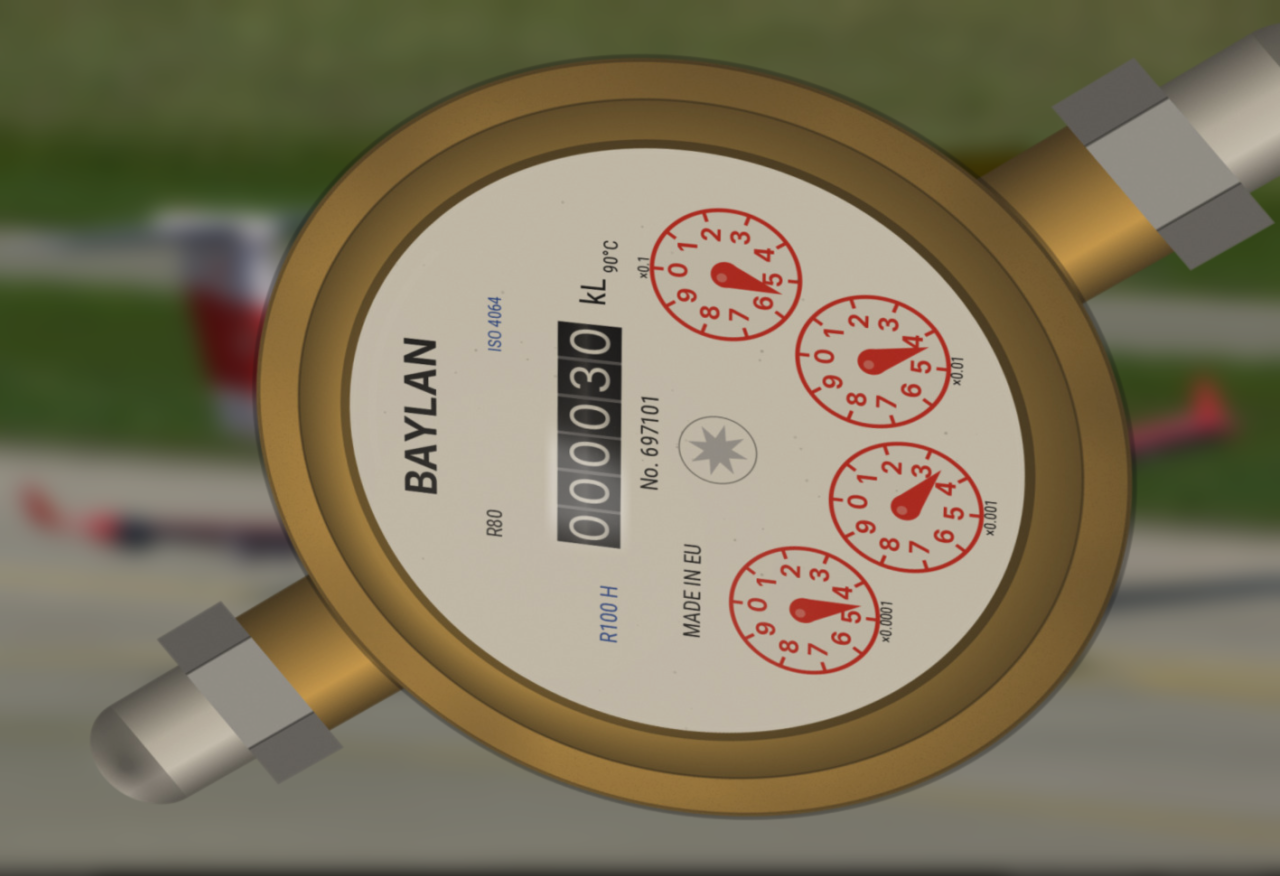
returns 30.5434 kL
